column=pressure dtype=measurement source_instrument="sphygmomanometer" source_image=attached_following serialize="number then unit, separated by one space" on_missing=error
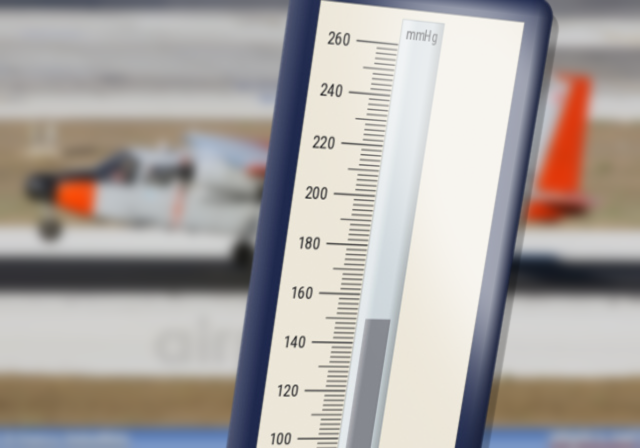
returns 150 mmHg
